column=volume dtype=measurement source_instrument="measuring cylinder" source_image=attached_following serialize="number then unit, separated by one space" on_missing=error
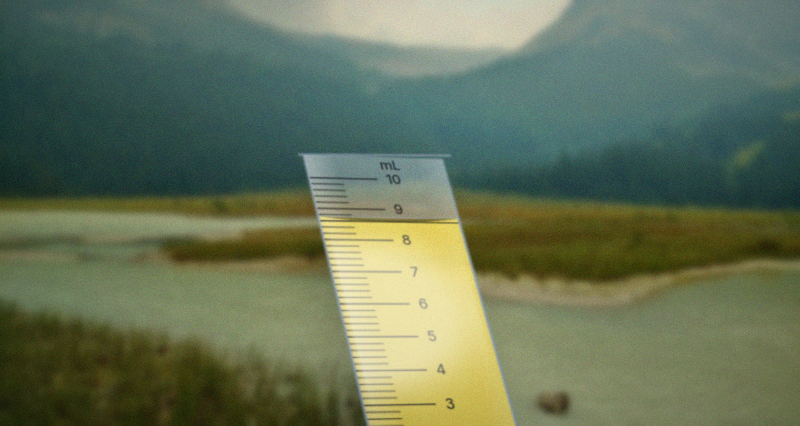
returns 8.6 mL
